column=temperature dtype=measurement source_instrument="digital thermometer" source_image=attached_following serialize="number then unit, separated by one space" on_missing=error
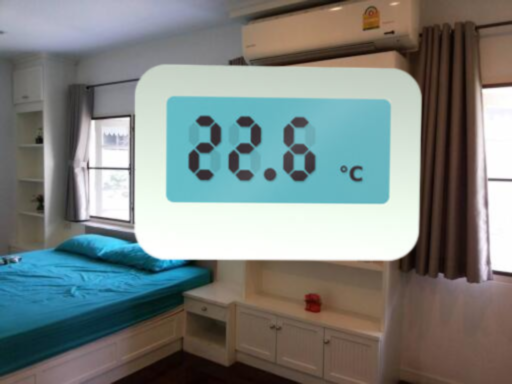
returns 22.6 °C
